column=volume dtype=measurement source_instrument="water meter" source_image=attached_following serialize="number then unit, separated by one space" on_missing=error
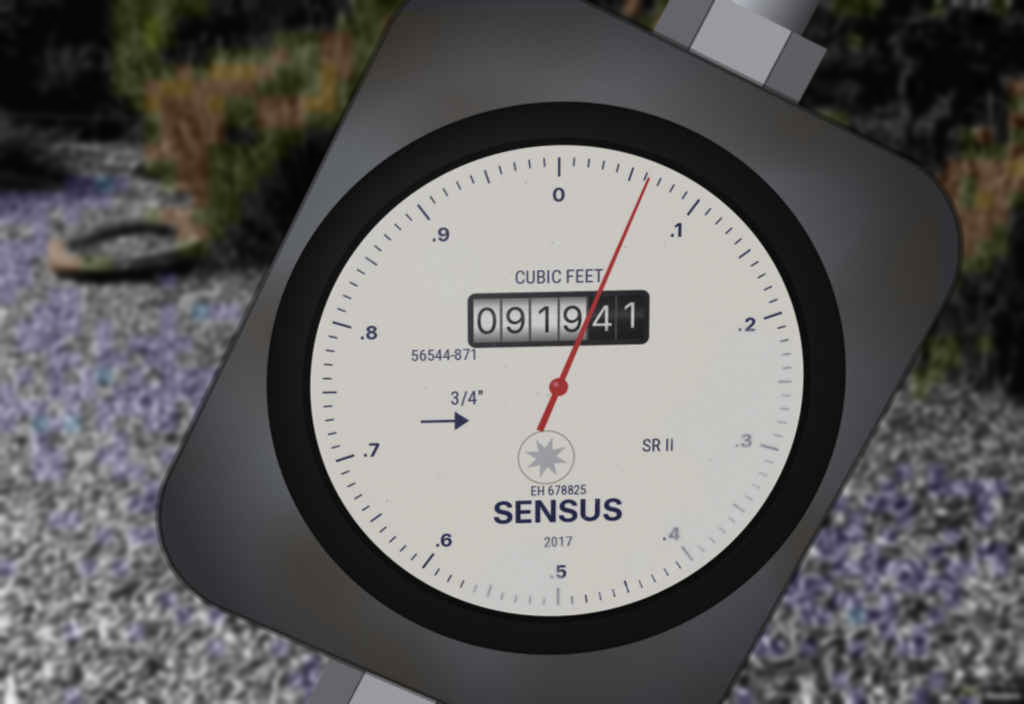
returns 91941.06 ft³
